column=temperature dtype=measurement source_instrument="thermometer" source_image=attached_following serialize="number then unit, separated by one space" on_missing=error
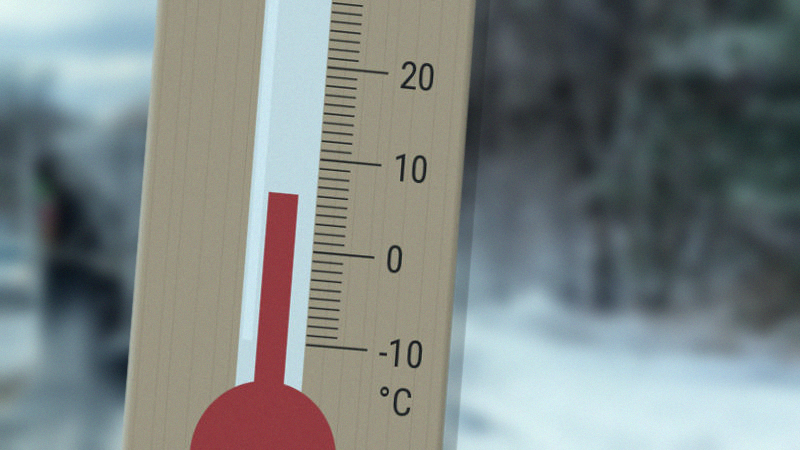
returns 6 °C
